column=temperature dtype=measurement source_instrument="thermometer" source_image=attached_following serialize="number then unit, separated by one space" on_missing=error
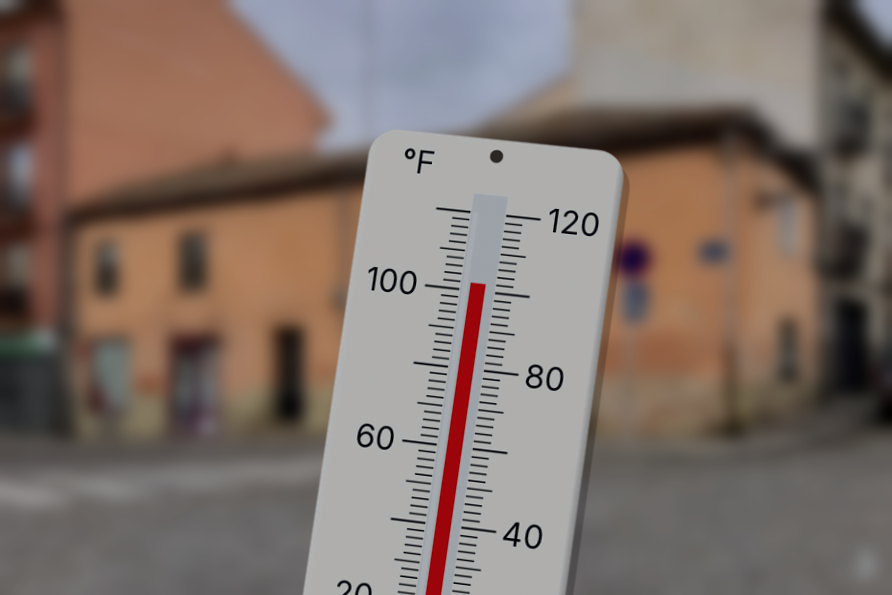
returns 102 °F
